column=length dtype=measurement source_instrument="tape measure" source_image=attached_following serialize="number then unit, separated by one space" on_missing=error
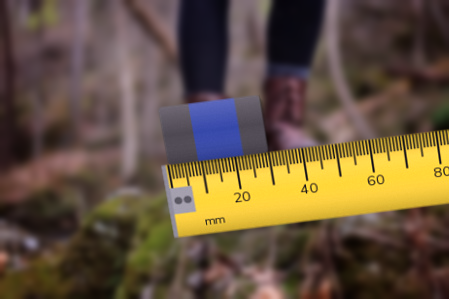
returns 30 mm
